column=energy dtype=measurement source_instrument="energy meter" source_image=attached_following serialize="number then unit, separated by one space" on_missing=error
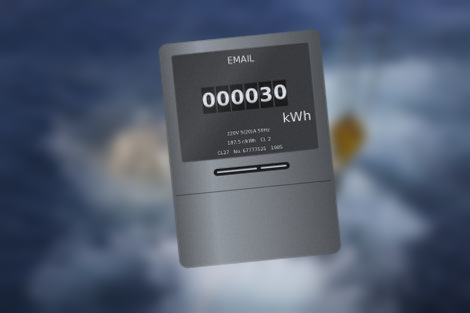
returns 30 kWh
